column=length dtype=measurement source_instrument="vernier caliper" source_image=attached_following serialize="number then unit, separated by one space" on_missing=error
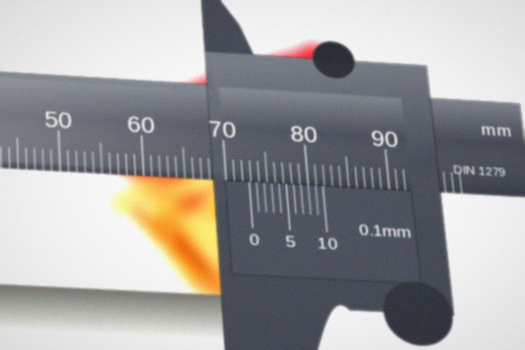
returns 72.8 mm
